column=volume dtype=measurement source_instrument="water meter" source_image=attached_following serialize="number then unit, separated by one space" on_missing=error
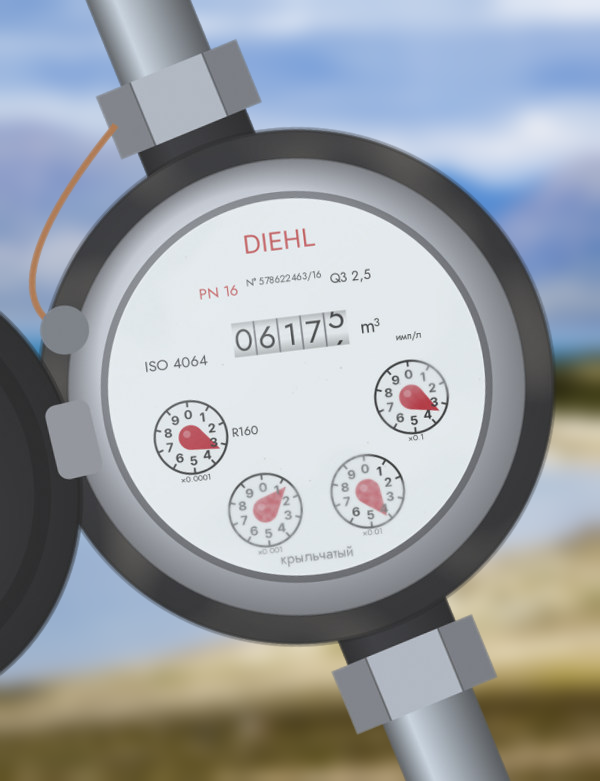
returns 6175.3413 m³
